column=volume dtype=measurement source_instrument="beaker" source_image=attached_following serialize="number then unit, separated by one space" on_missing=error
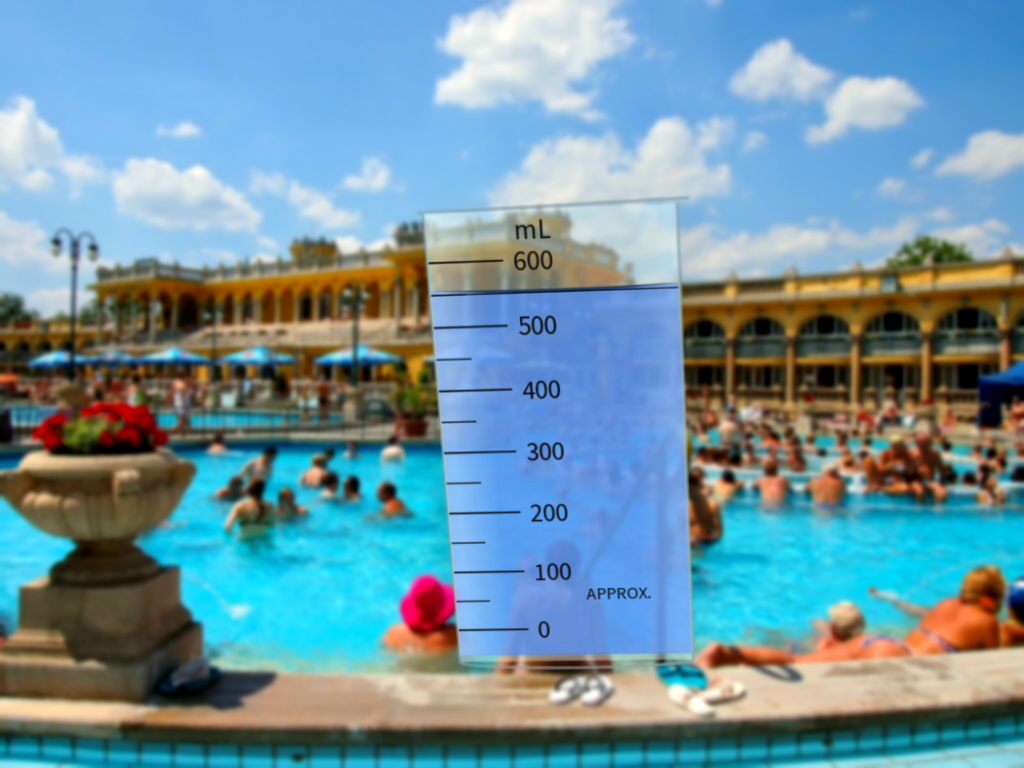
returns 550 mL
